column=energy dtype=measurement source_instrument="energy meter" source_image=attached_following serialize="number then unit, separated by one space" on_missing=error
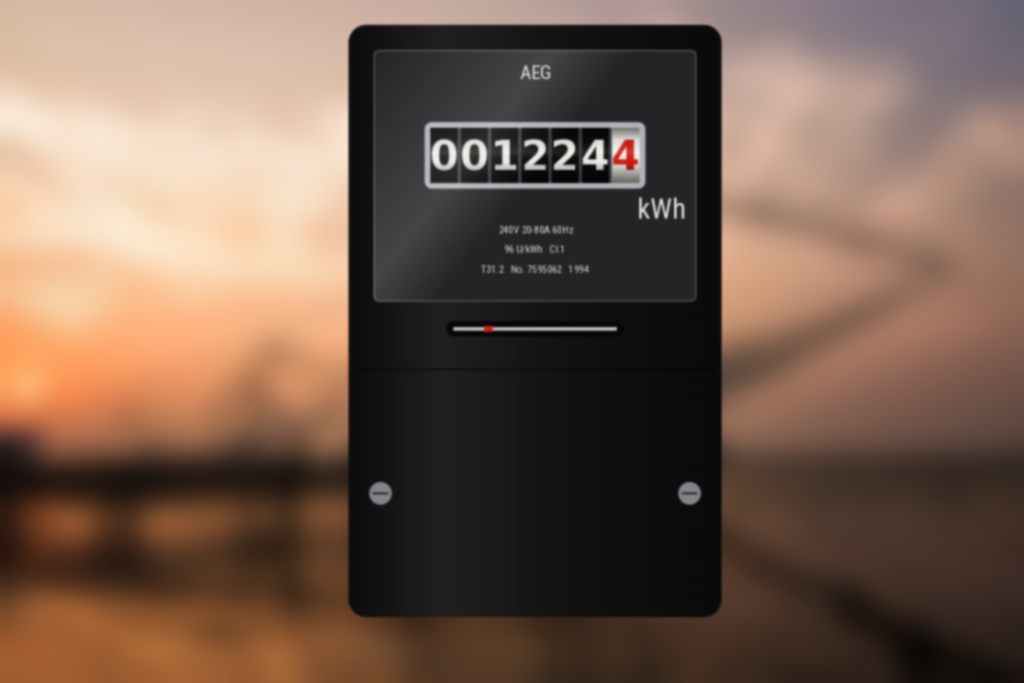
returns 1224.4 kWh
